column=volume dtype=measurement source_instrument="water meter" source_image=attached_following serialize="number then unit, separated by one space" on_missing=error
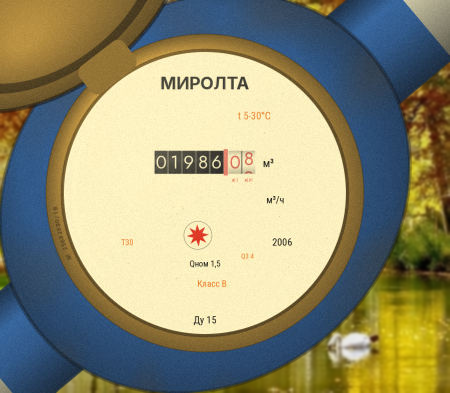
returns 1986.08 m³
